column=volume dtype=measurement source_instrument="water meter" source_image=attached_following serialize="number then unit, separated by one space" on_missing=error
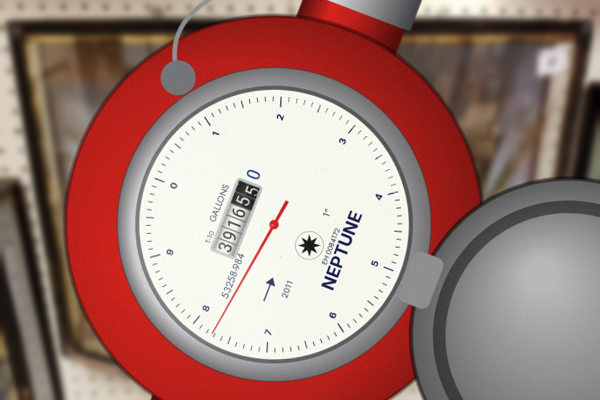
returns 3916547.7 gal
